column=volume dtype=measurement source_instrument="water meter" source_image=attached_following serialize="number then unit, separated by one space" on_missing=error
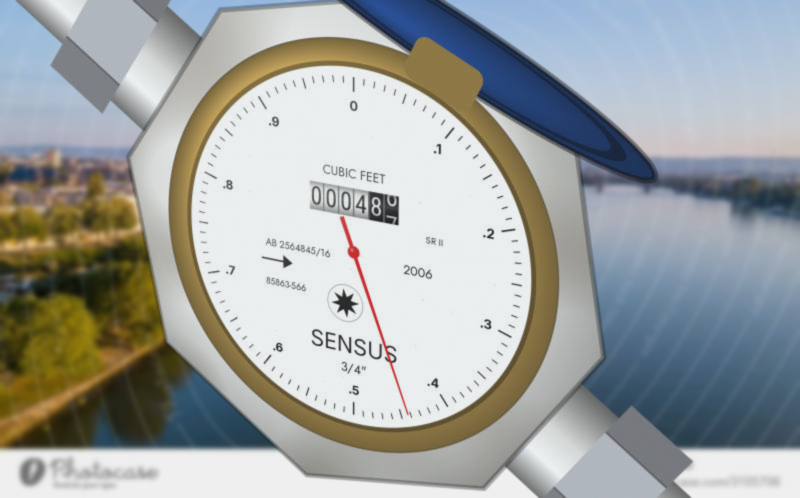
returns 486.44 ft³
